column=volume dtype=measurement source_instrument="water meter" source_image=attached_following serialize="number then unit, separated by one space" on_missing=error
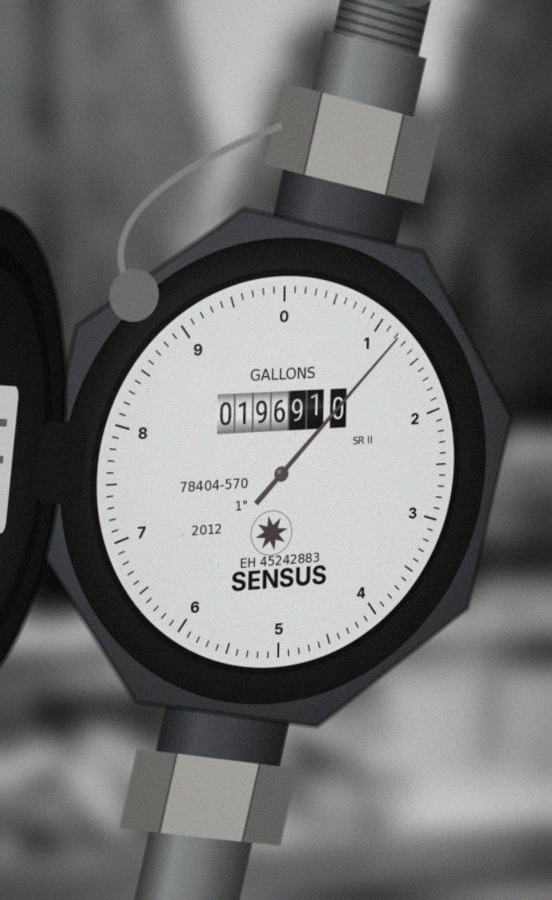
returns 196911.2 gal
